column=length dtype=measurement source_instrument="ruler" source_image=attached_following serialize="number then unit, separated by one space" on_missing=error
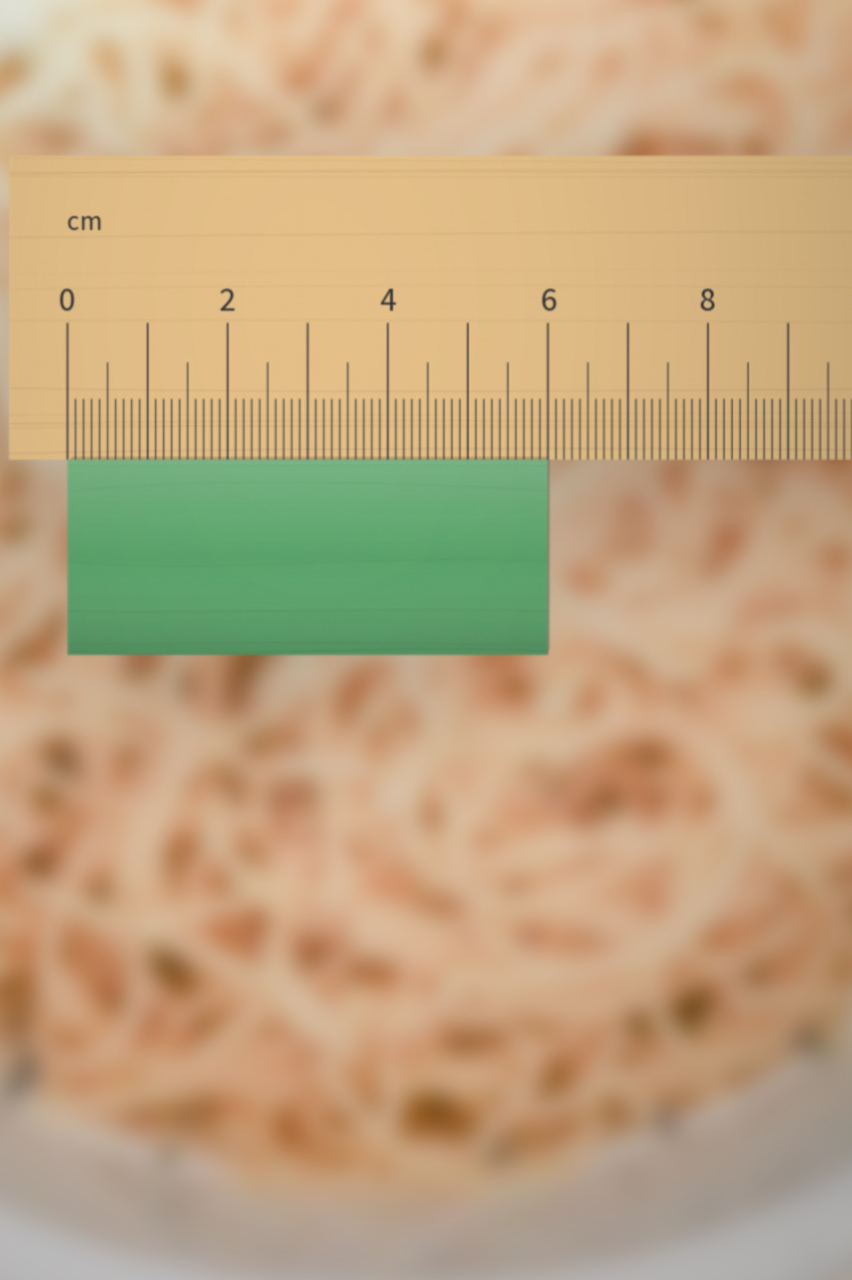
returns 6 cm
